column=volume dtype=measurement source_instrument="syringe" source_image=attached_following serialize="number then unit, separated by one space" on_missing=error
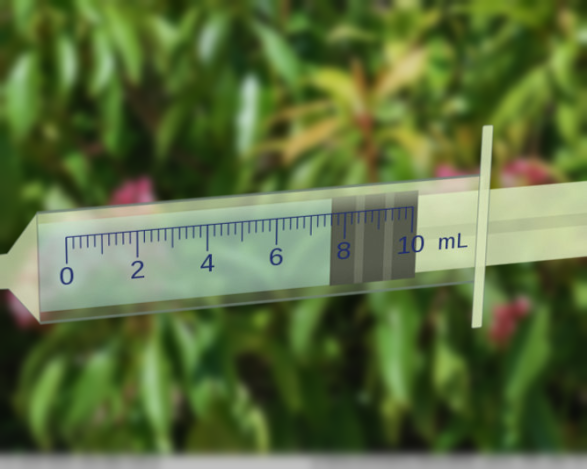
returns 7.6 mL
